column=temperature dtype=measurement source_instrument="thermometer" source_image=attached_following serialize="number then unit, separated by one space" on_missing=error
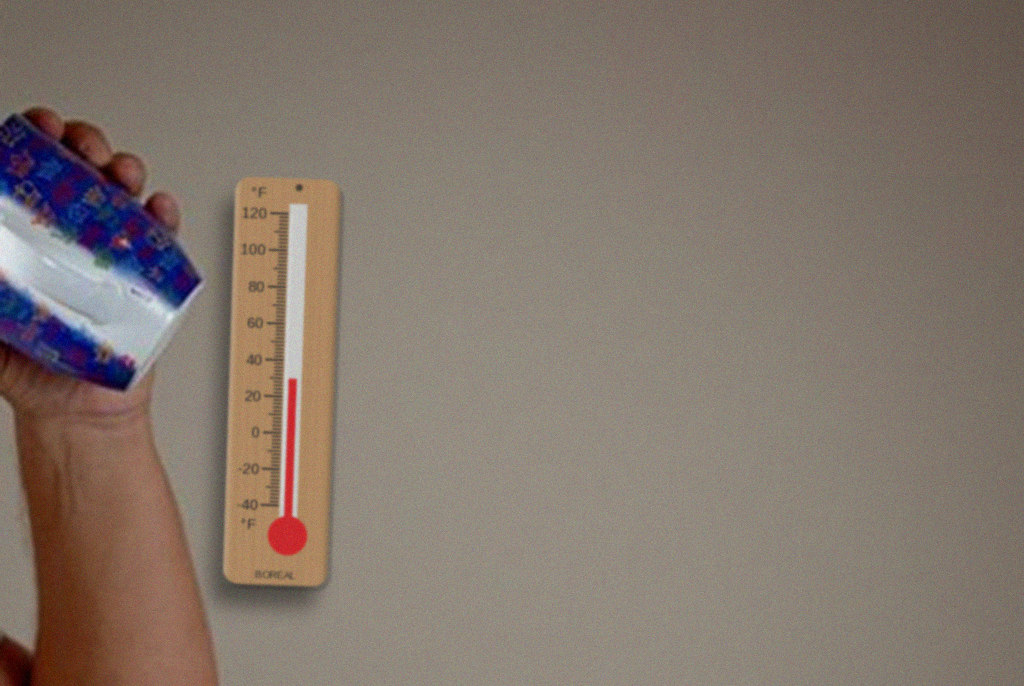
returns 30 °F
